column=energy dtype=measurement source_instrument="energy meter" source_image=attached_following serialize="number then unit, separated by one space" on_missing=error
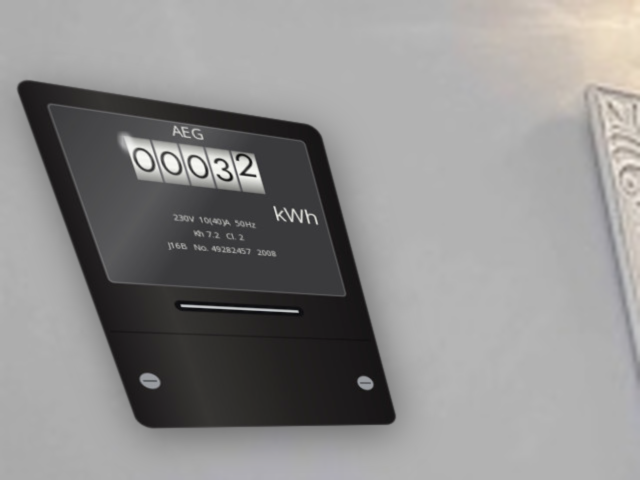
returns 32 kWh
